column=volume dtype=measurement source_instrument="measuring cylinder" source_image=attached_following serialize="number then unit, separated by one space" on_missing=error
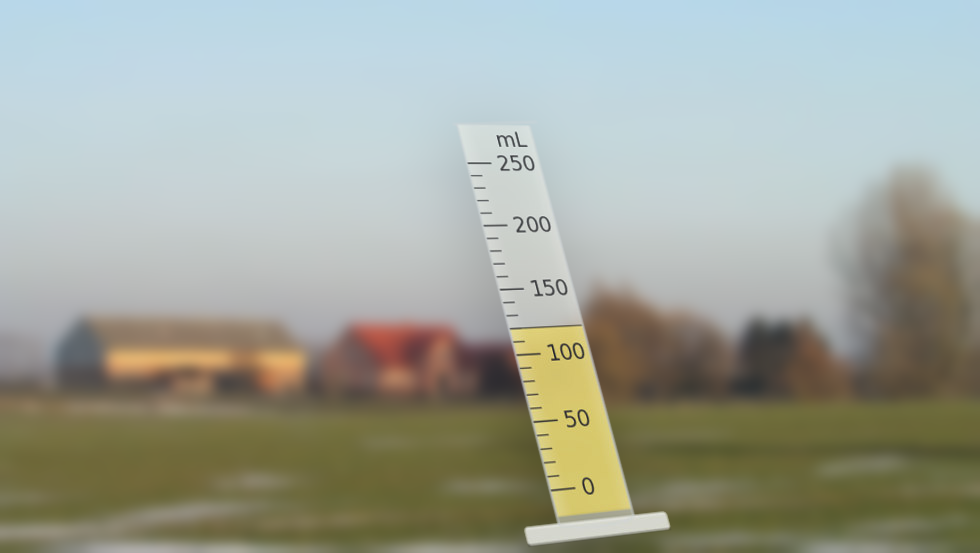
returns 120 mL
